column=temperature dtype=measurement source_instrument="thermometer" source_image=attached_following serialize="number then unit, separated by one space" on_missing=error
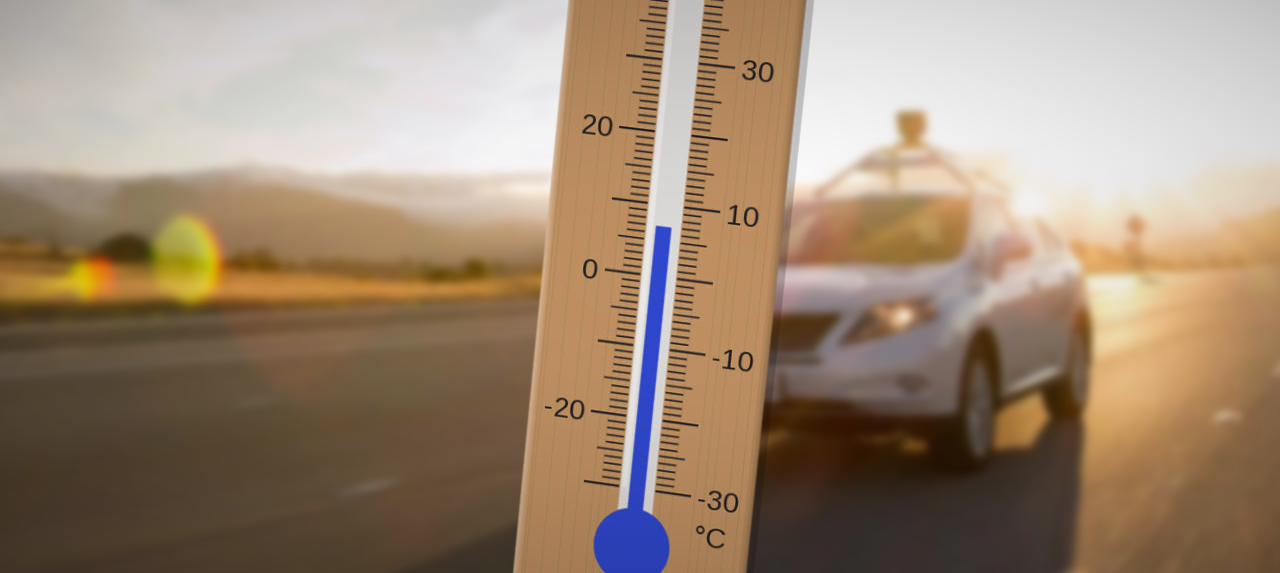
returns 7 °C
